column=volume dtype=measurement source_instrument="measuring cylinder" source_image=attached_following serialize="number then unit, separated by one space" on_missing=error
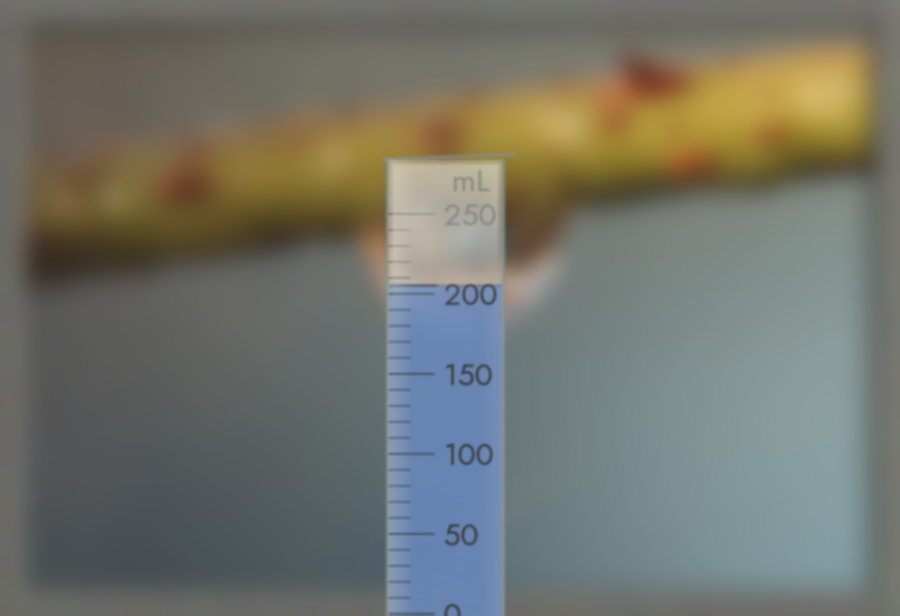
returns 205 mL
